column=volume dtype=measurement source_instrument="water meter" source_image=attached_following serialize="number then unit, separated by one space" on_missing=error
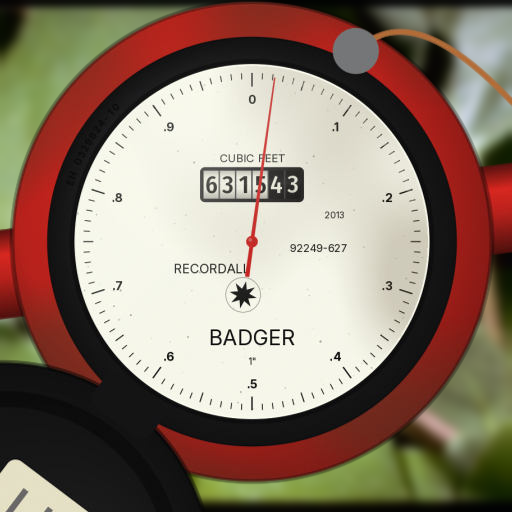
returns 631543.02 ft³
